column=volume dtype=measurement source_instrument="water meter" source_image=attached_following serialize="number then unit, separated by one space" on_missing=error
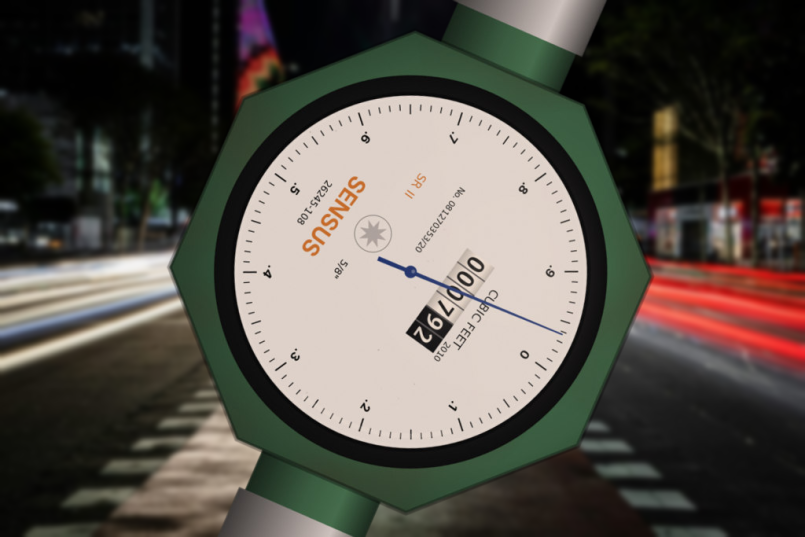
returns 791.96 ft³
